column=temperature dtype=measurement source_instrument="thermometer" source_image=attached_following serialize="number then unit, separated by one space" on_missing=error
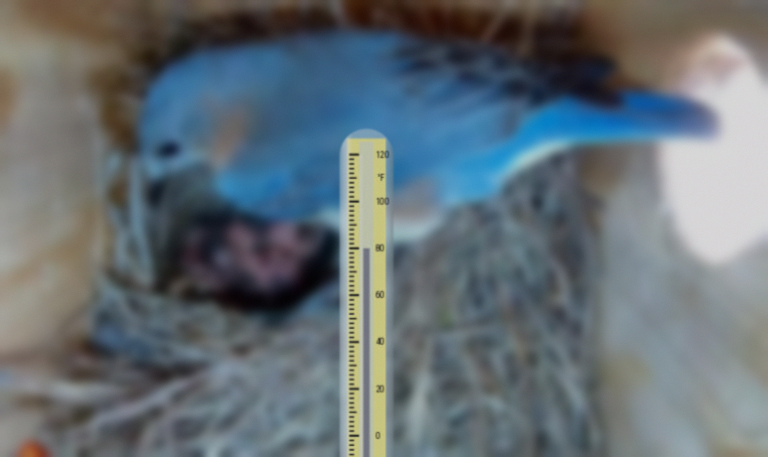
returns 80 °F
